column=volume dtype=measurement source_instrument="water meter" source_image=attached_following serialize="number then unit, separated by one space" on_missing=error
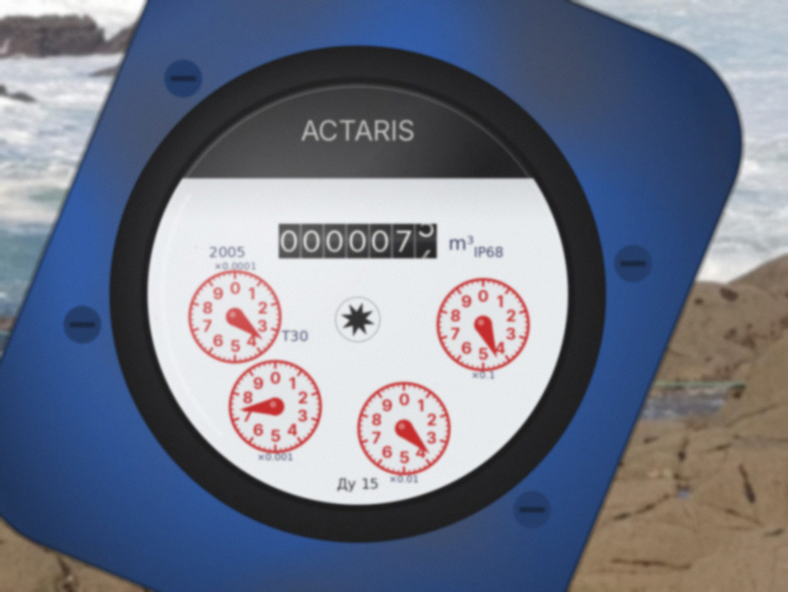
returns 75.4373 m³
